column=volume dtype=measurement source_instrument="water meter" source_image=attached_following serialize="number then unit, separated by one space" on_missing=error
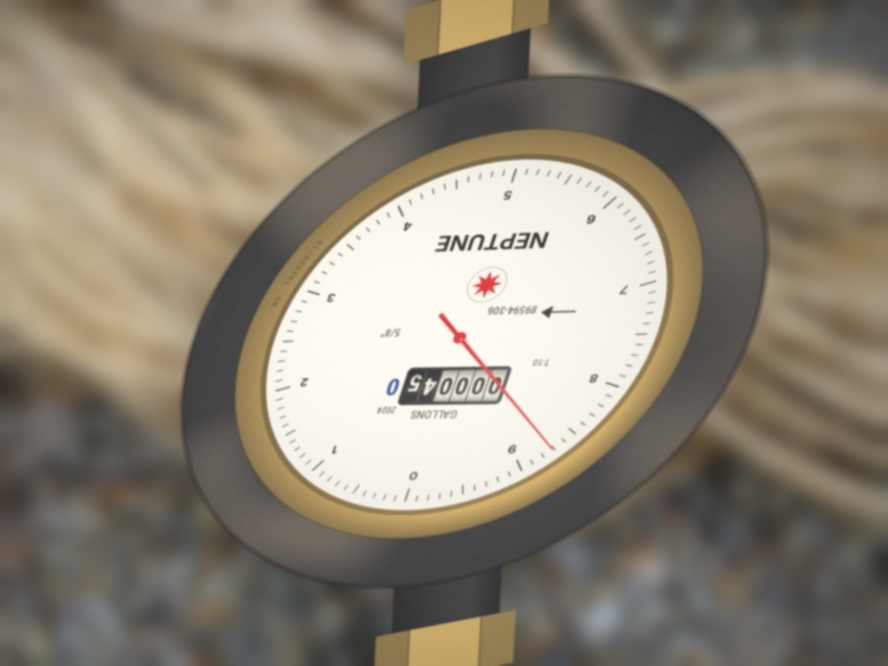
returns 448.7 gal
